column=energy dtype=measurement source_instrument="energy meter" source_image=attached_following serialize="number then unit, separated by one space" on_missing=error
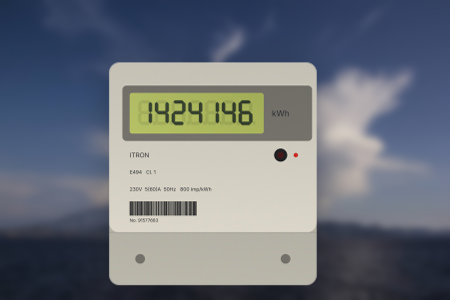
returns 1424146 kWh
